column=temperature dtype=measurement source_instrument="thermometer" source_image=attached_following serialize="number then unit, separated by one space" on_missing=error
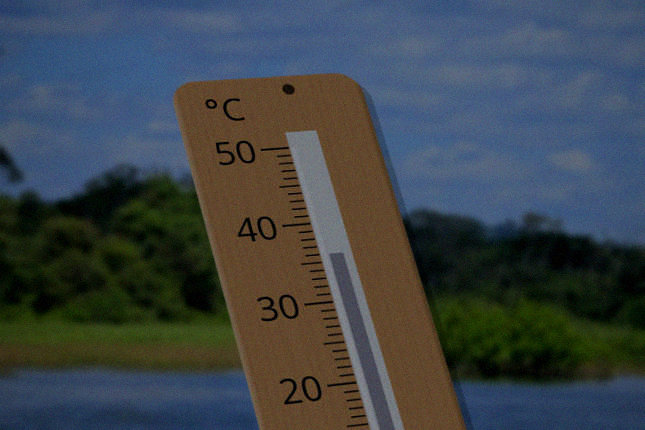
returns 36 °C
